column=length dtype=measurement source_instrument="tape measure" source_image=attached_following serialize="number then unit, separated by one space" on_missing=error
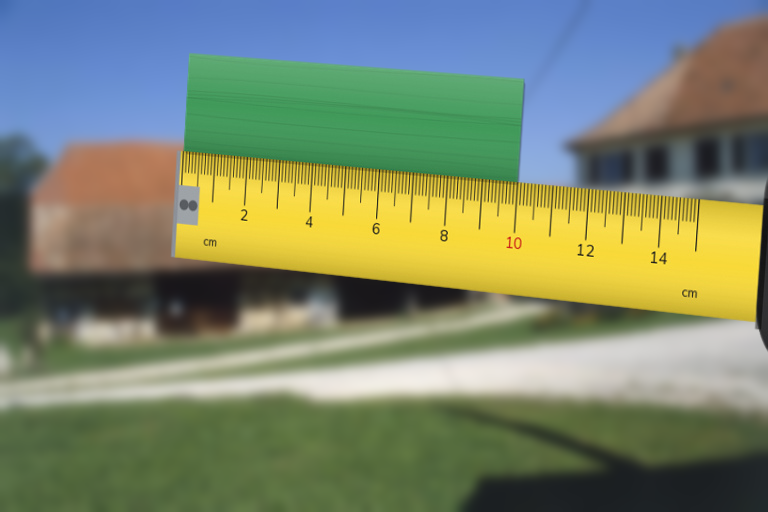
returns 10 cm
